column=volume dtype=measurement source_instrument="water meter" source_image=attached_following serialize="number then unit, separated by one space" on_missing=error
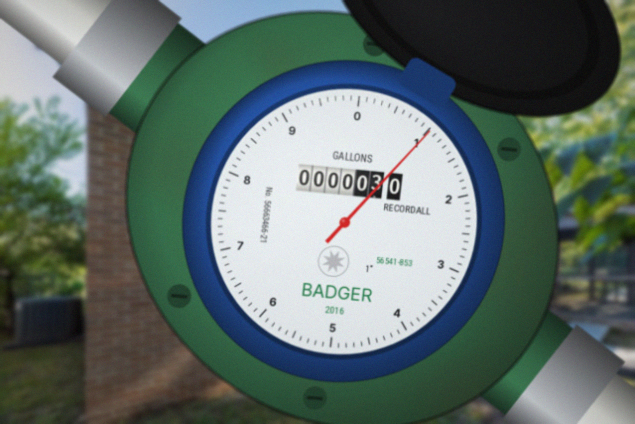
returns 31.0 gal
